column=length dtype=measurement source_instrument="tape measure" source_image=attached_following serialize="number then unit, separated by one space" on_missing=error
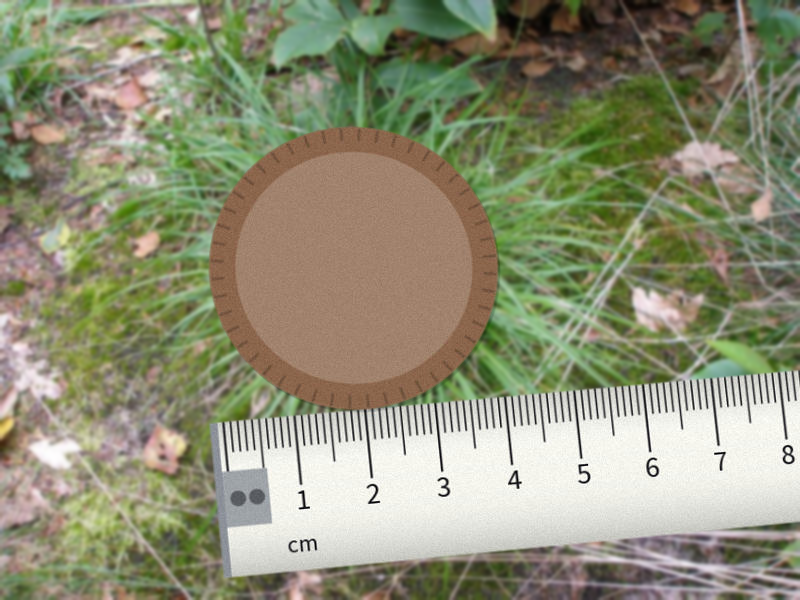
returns 4.1 cm
